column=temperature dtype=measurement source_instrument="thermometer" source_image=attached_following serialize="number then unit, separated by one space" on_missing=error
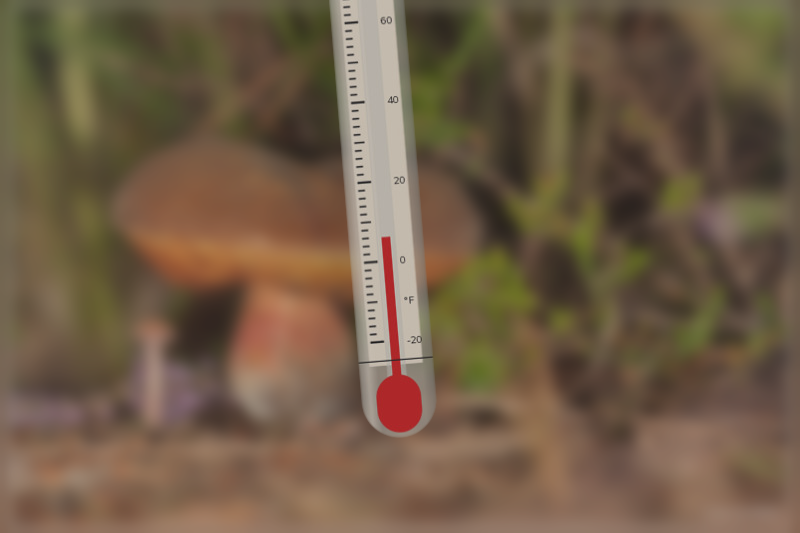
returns 6 °F
